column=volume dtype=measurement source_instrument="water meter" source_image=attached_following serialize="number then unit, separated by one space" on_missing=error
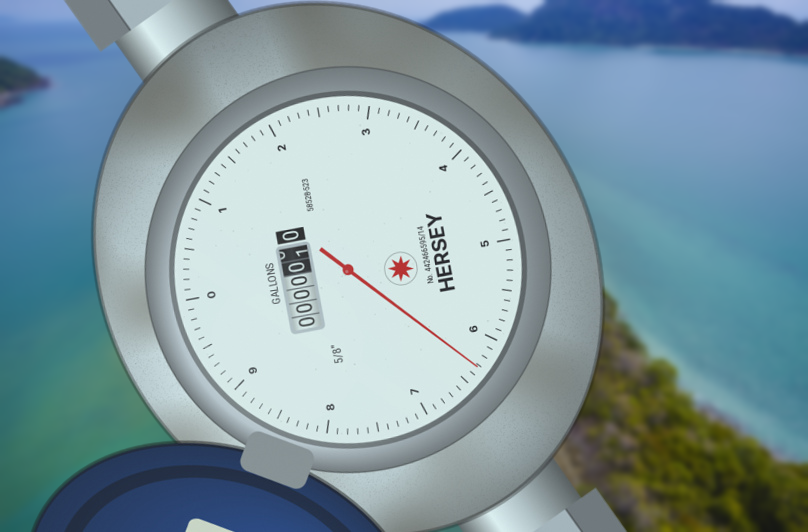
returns 6.3 gal
